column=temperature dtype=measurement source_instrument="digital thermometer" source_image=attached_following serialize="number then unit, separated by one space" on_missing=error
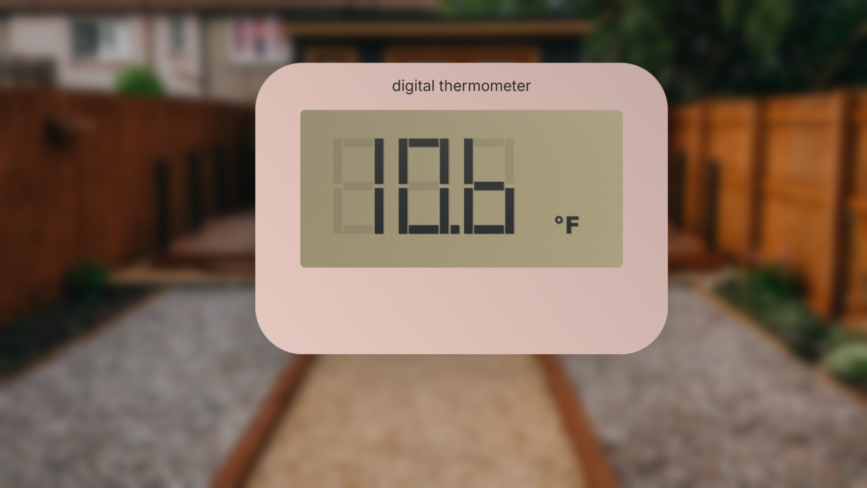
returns 10.6 °F
